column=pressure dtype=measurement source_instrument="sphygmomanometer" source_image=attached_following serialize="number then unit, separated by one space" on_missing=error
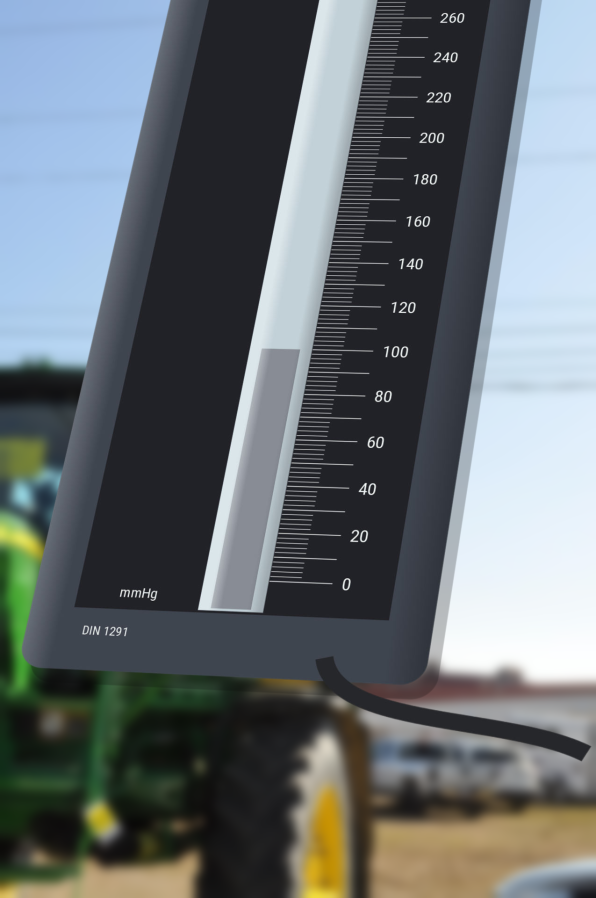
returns 100 mmHg
